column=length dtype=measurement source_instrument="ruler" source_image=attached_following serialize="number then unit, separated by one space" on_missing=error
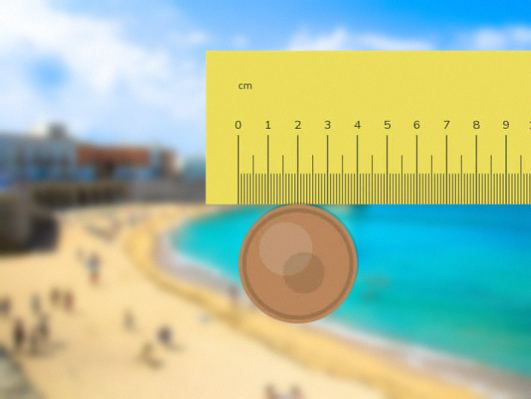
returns 4 cm
